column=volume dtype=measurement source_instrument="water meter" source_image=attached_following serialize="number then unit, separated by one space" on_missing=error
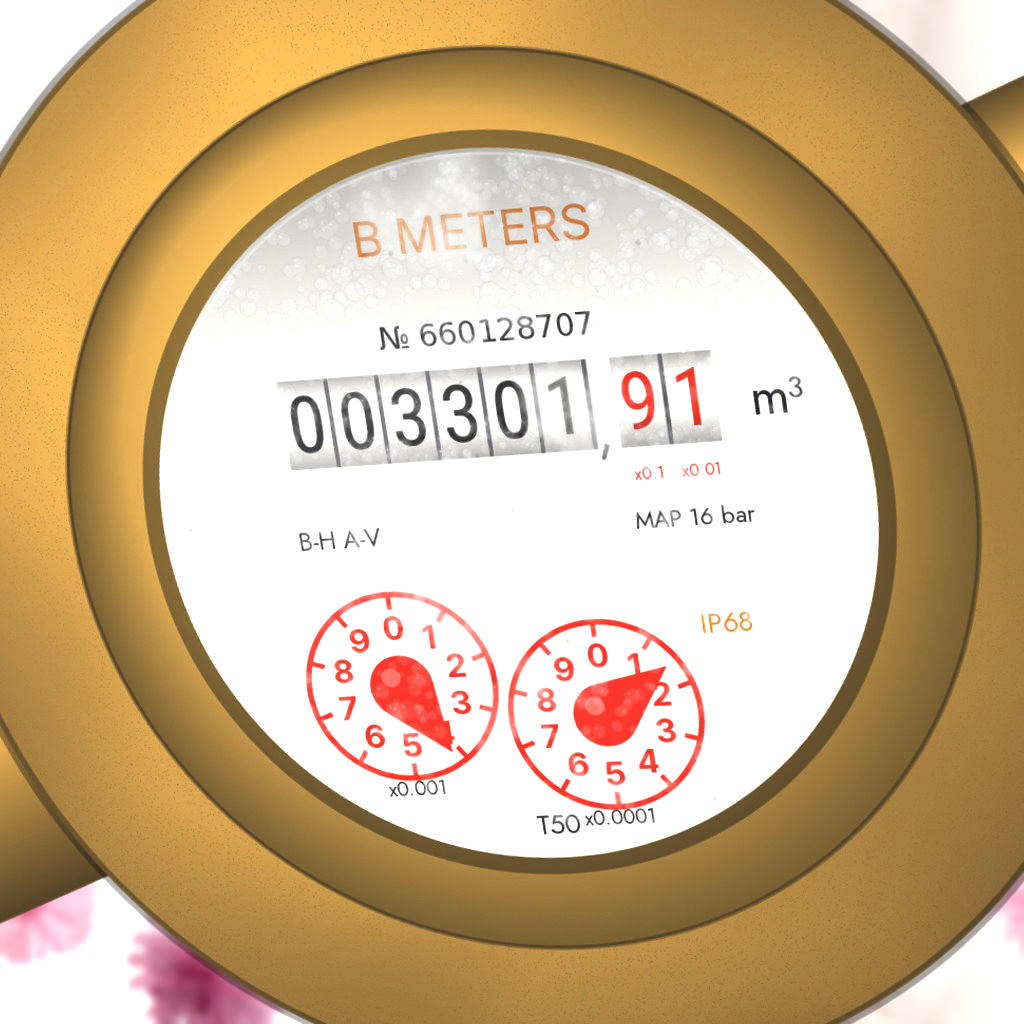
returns 3301.9141 m³
